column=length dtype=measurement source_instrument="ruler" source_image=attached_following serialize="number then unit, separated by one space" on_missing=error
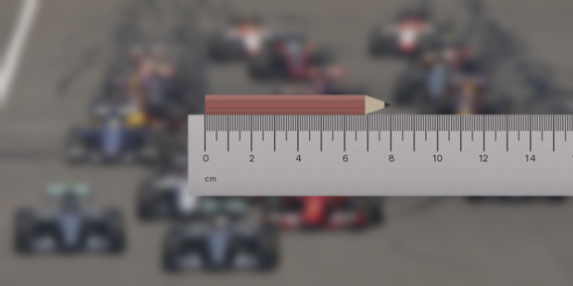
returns 8 cm
